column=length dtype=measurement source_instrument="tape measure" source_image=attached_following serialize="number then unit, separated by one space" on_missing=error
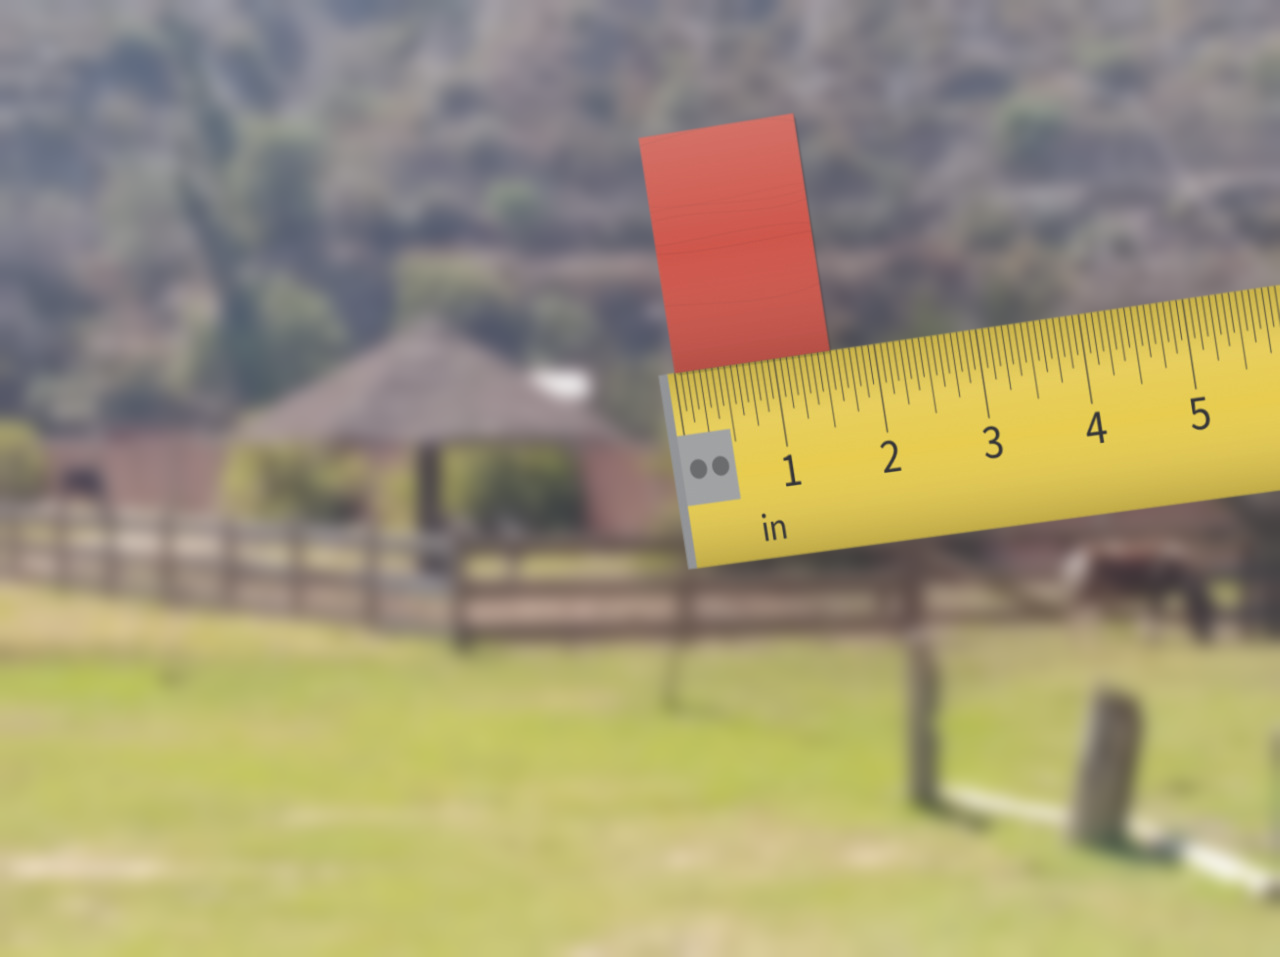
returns 1.5625 in
